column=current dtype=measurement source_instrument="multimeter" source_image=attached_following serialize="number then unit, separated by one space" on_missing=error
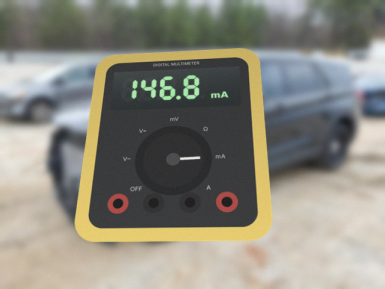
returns 146.8 mA
